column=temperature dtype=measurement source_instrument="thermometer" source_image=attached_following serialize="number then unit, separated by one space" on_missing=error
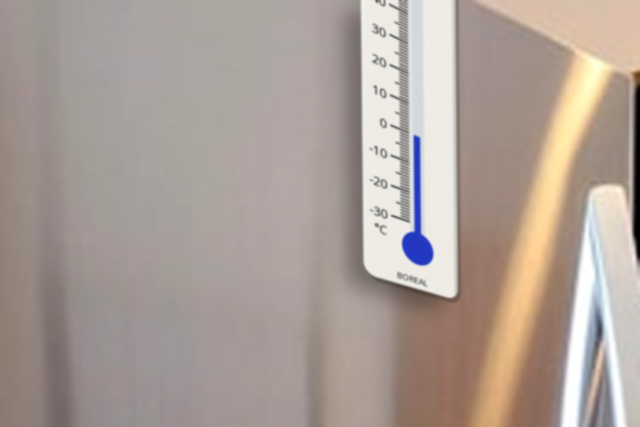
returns 0 °C
